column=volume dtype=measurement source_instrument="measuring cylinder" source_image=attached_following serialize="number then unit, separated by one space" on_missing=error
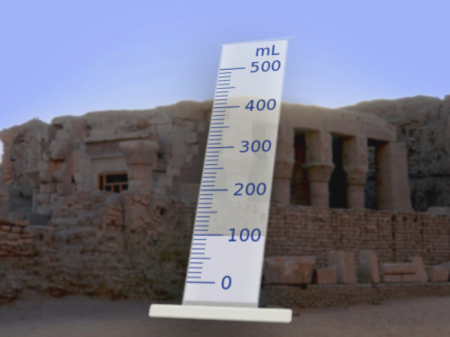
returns 100 mL
